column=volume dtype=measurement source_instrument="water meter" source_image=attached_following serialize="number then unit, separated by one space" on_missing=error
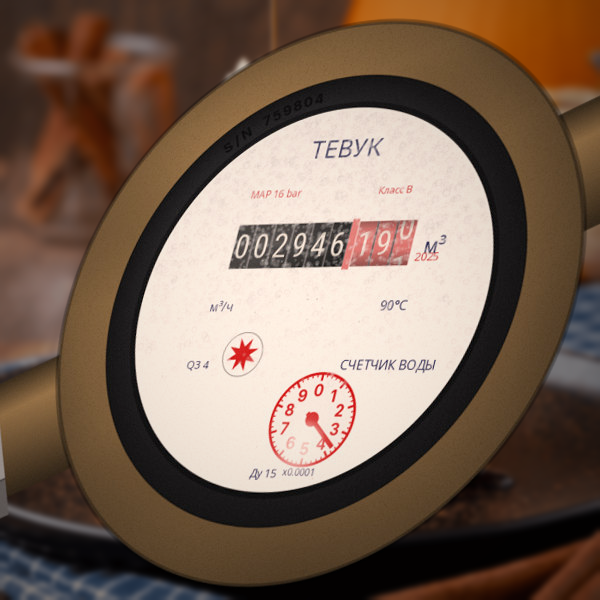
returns 2946.1903 m³
